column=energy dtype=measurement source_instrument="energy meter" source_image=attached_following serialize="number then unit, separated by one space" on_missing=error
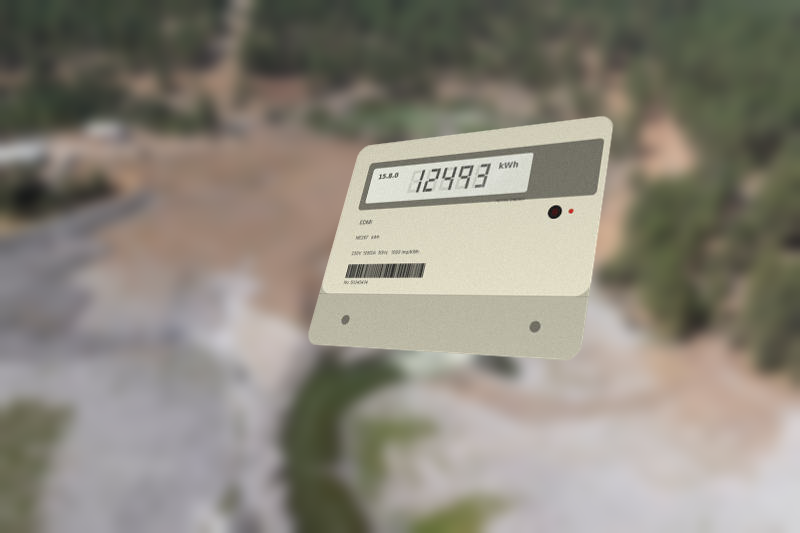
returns 12493 kWh
